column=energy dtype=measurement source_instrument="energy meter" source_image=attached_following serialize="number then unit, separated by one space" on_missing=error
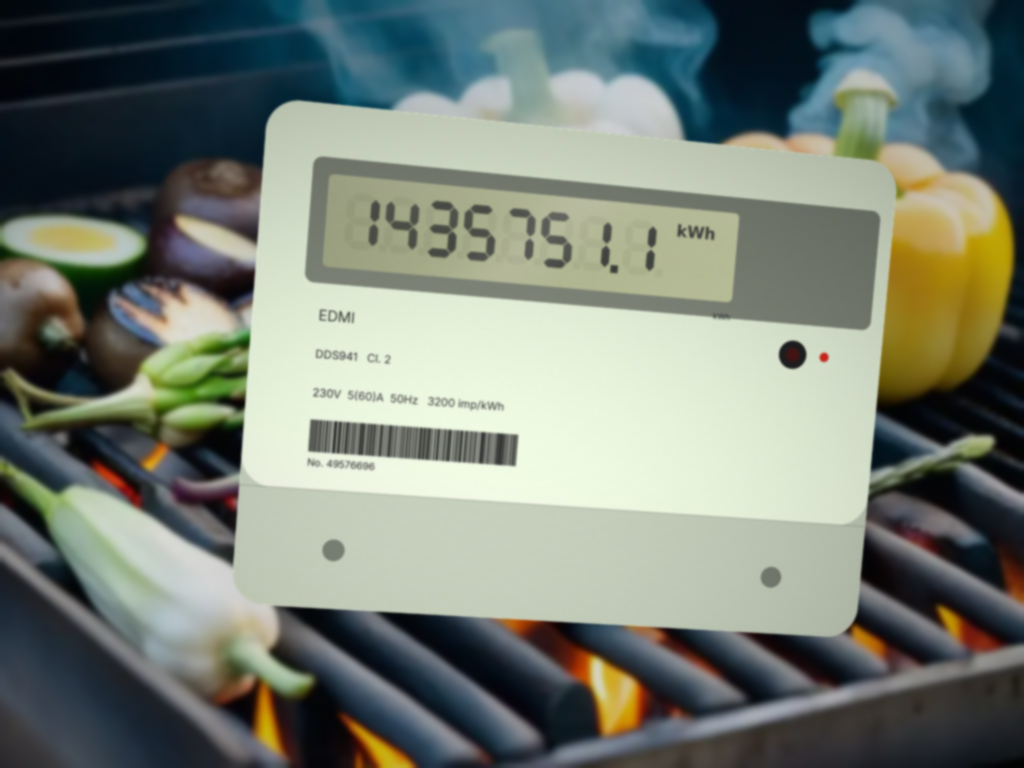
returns 1435751.1 kWh
